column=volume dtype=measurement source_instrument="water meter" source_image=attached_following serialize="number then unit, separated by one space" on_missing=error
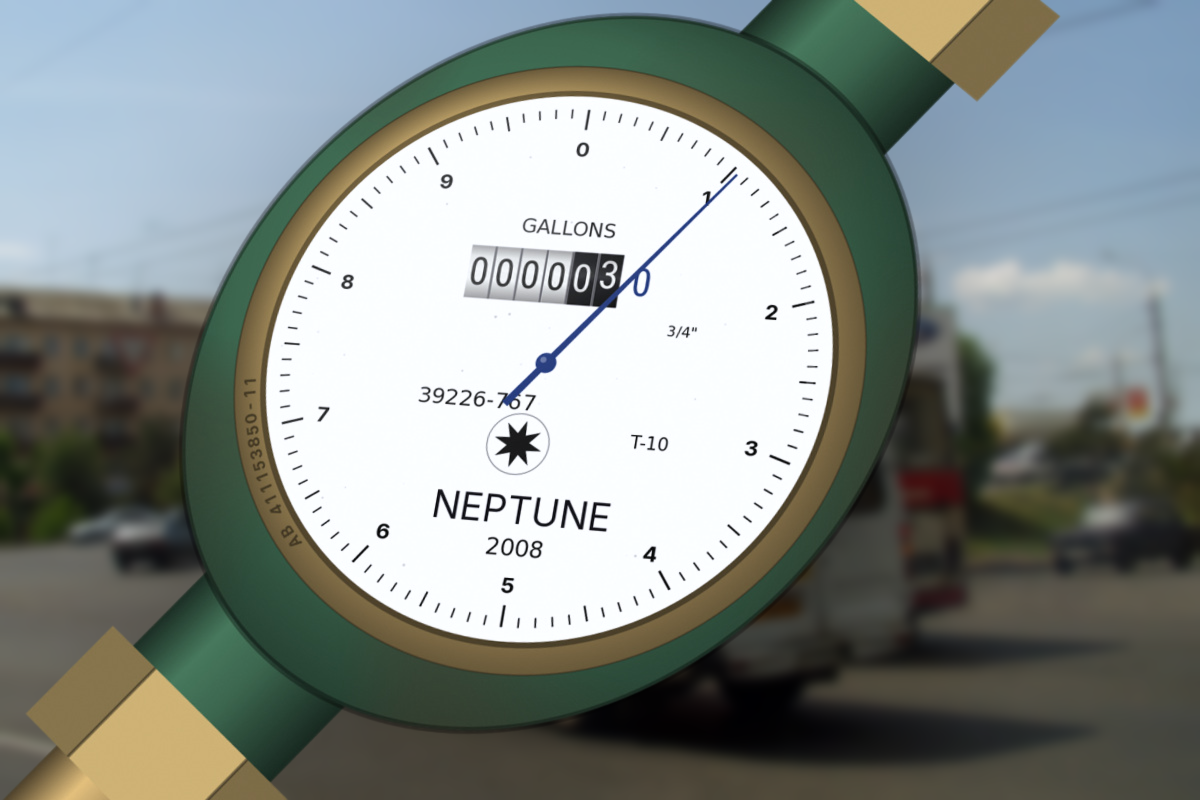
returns 31.0 gal
